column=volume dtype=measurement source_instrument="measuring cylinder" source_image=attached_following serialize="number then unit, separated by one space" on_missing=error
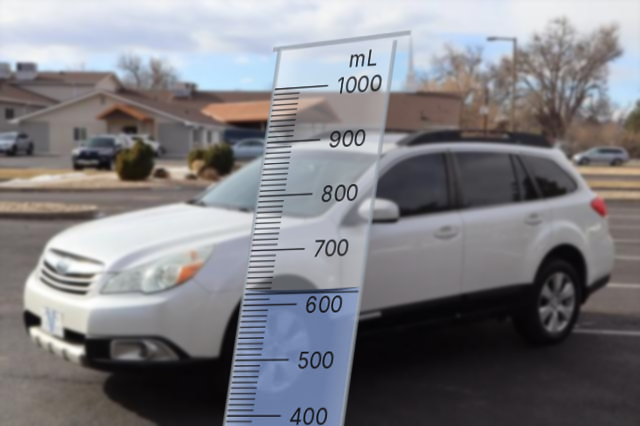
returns 620 mL
